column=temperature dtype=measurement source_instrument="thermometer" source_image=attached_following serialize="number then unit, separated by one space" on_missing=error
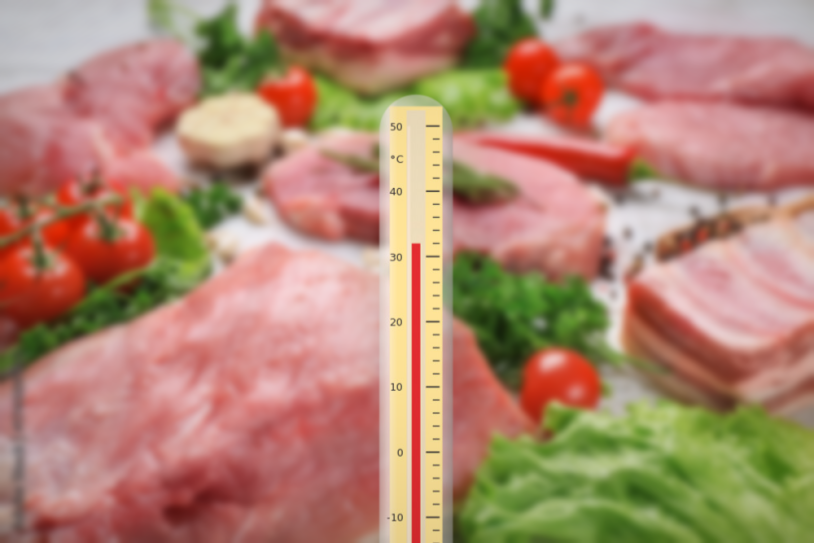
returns 32 °C
